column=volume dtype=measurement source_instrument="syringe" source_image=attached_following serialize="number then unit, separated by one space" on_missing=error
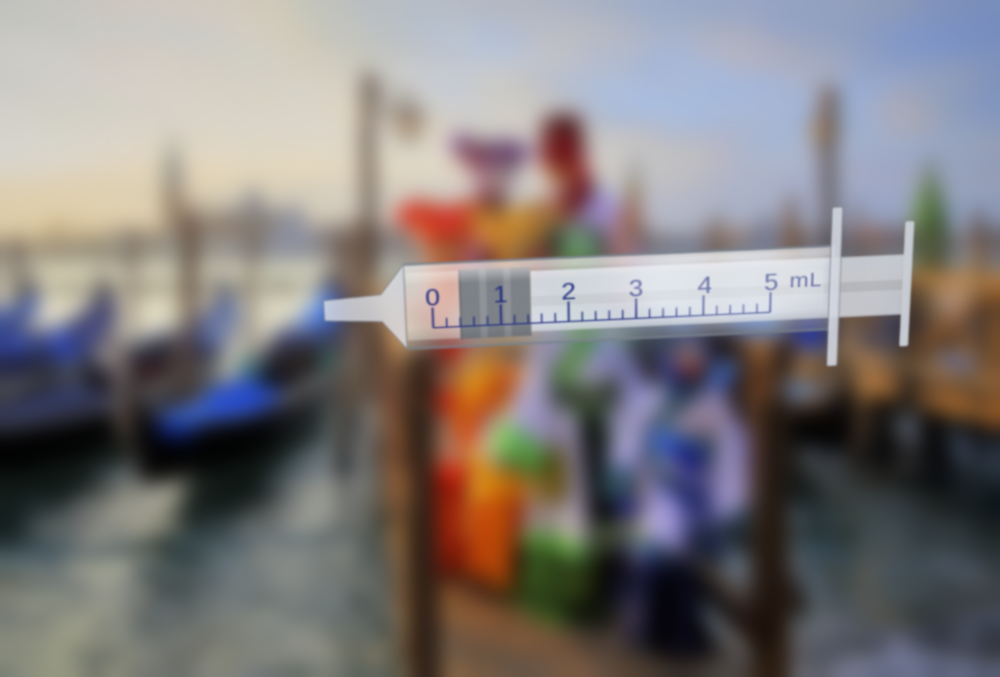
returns 0.4 mL
